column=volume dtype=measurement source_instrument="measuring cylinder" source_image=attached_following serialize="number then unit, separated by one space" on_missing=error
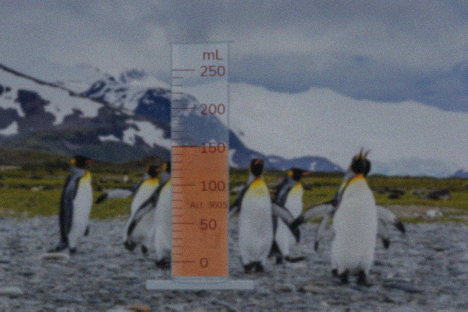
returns 150 mL
